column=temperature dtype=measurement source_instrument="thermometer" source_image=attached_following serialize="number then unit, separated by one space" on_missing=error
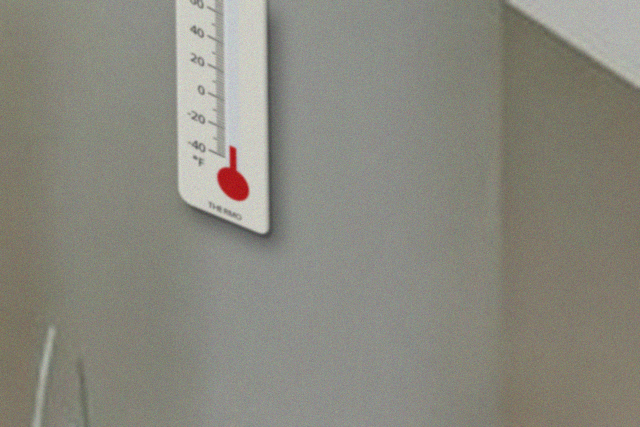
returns -30 °F
